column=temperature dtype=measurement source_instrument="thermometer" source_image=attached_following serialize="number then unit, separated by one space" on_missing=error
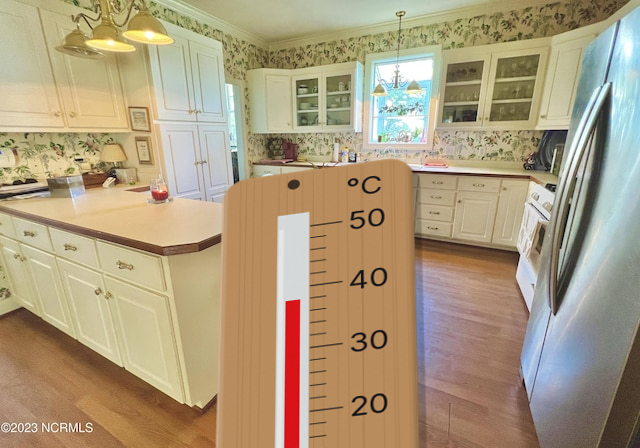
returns 38 °C
